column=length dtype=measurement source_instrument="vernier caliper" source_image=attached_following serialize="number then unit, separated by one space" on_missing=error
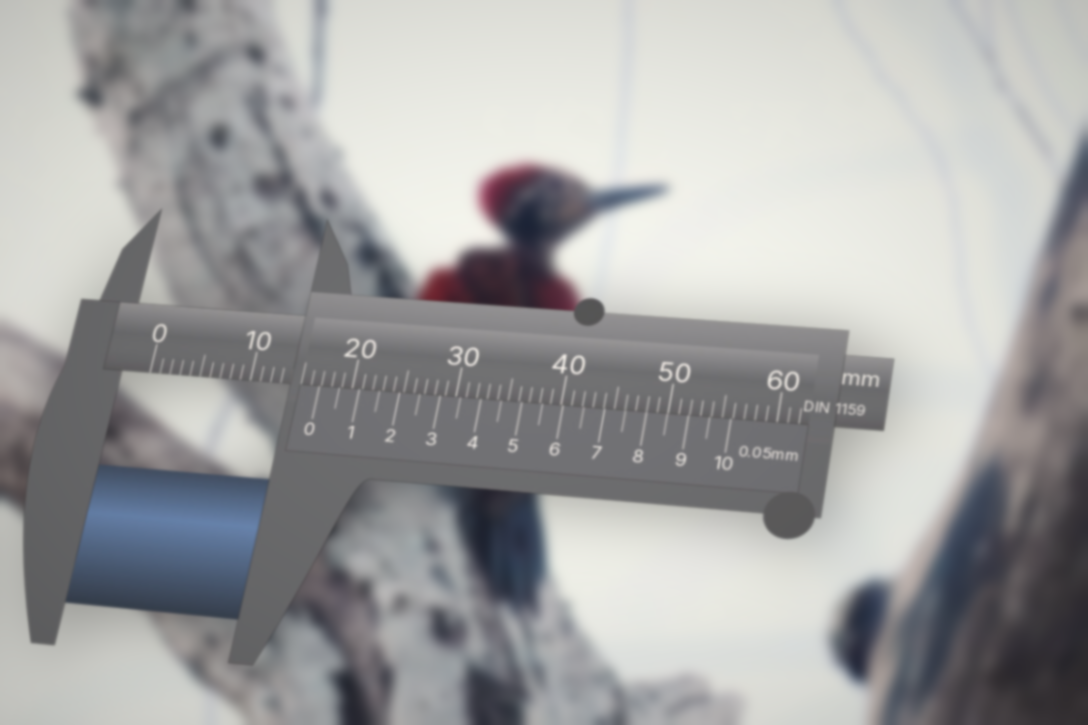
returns 16.8 mm
